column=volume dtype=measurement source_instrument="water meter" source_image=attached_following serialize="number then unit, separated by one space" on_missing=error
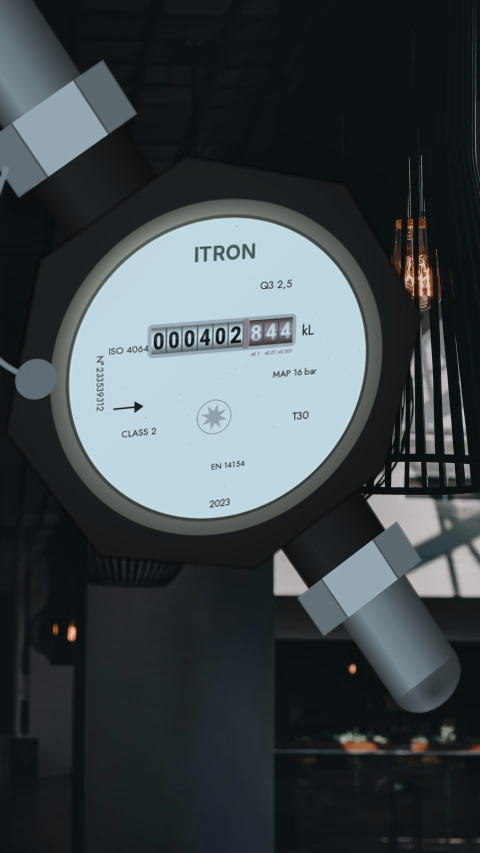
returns 402.844 kL
